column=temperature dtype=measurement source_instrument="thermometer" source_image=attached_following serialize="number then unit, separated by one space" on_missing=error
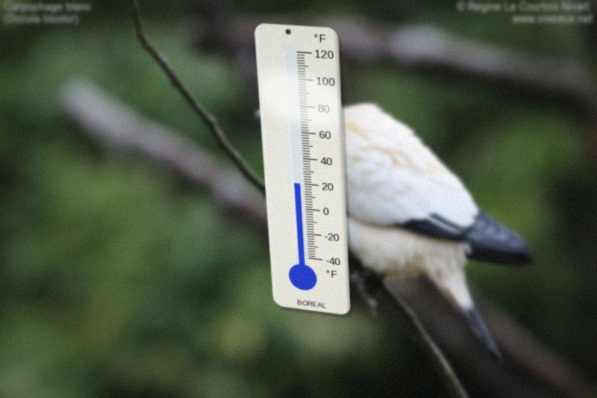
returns 20 °F
